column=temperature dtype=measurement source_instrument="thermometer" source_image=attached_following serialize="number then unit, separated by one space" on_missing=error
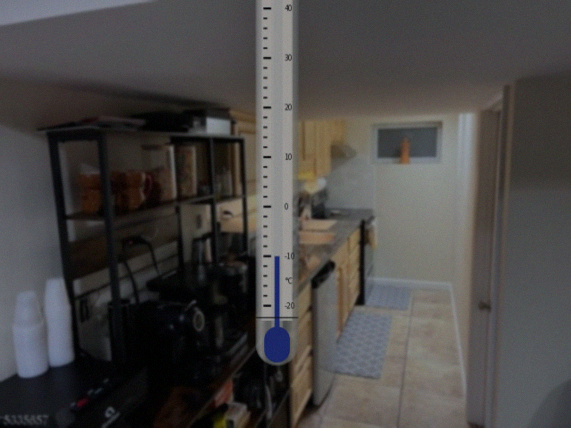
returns -10 °C
